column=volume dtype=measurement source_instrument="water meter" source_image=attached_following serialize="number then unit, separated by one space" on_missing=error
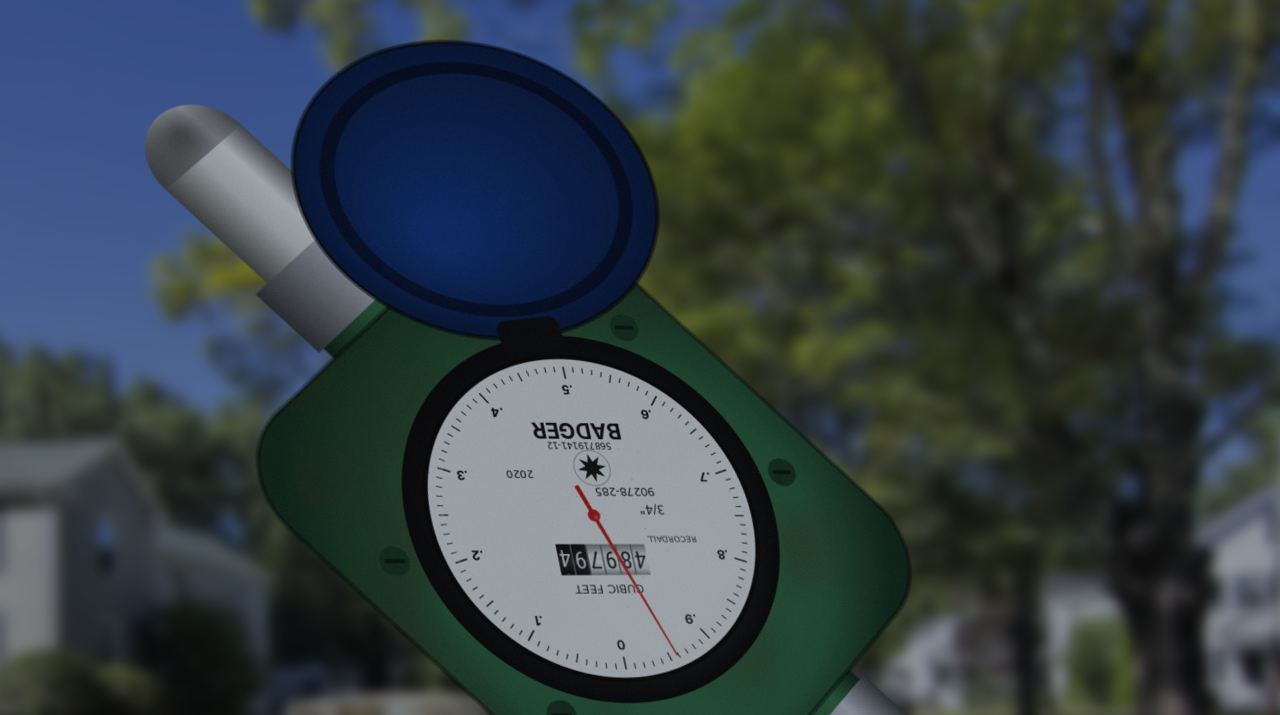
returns 489793.94 ft³
